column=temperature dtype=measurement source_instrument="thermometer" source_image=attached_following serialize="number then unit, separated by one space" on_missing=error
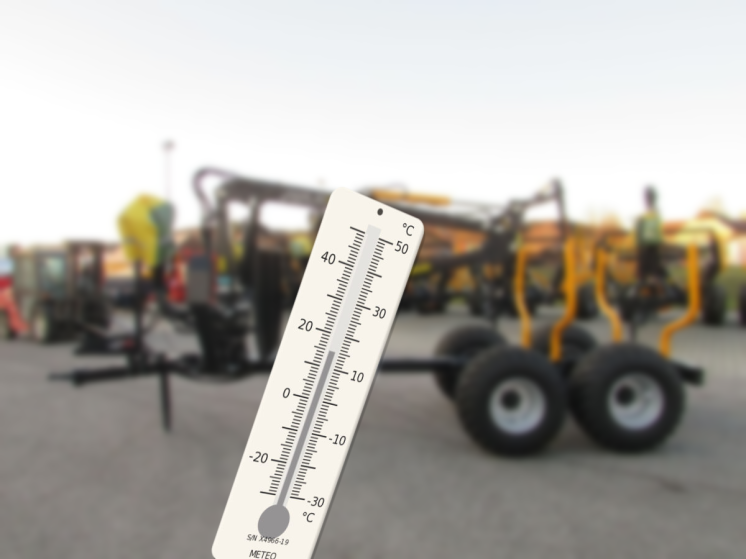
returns 15 °C
